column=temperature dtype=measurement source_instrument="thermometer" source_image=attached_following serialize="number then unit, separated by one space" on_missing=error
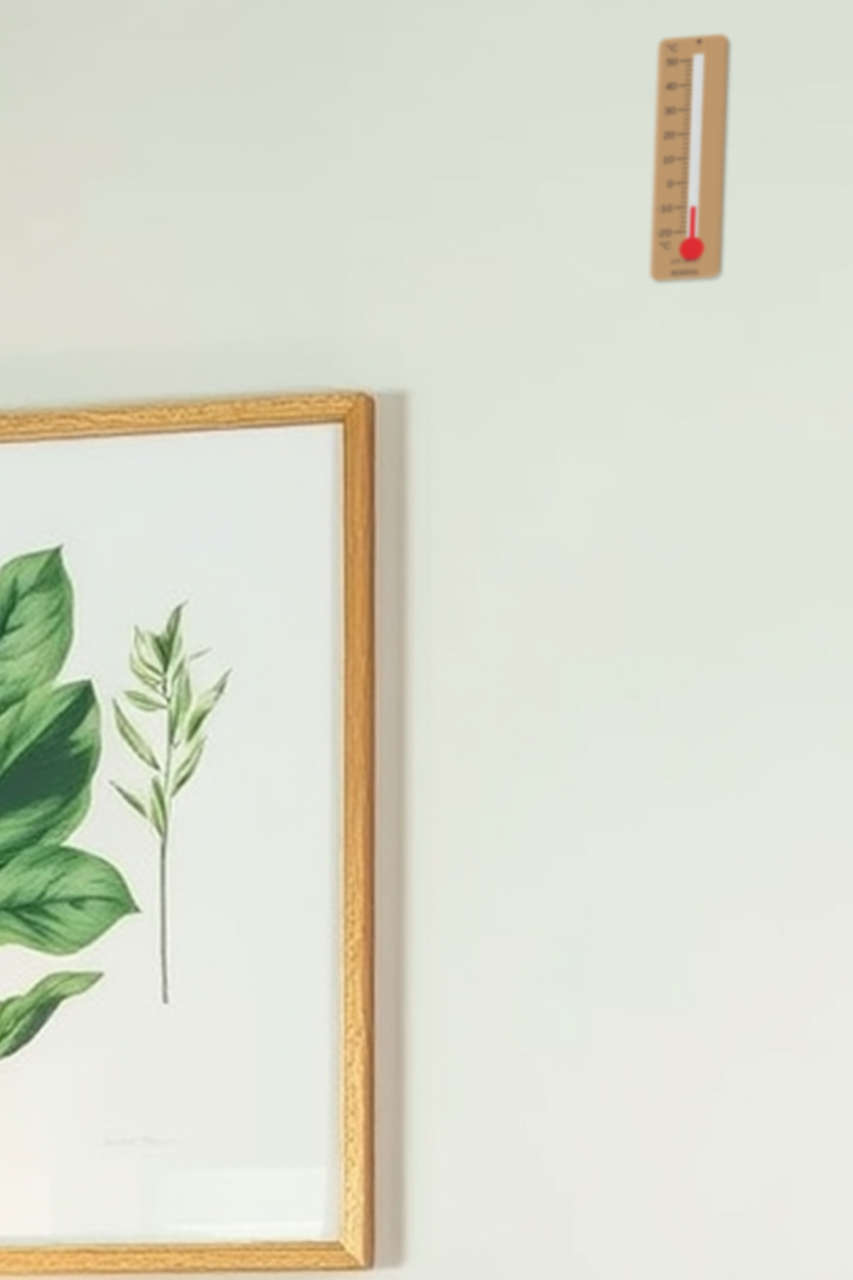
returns -10 °C
